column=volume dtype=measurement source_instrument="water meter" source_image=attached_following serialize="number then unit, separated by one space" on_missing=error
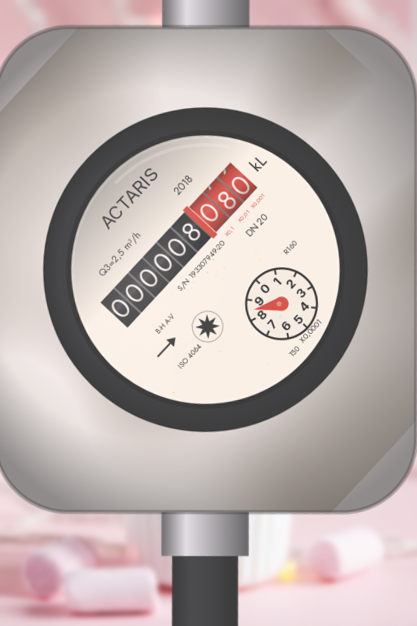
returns 8.0798 kL
